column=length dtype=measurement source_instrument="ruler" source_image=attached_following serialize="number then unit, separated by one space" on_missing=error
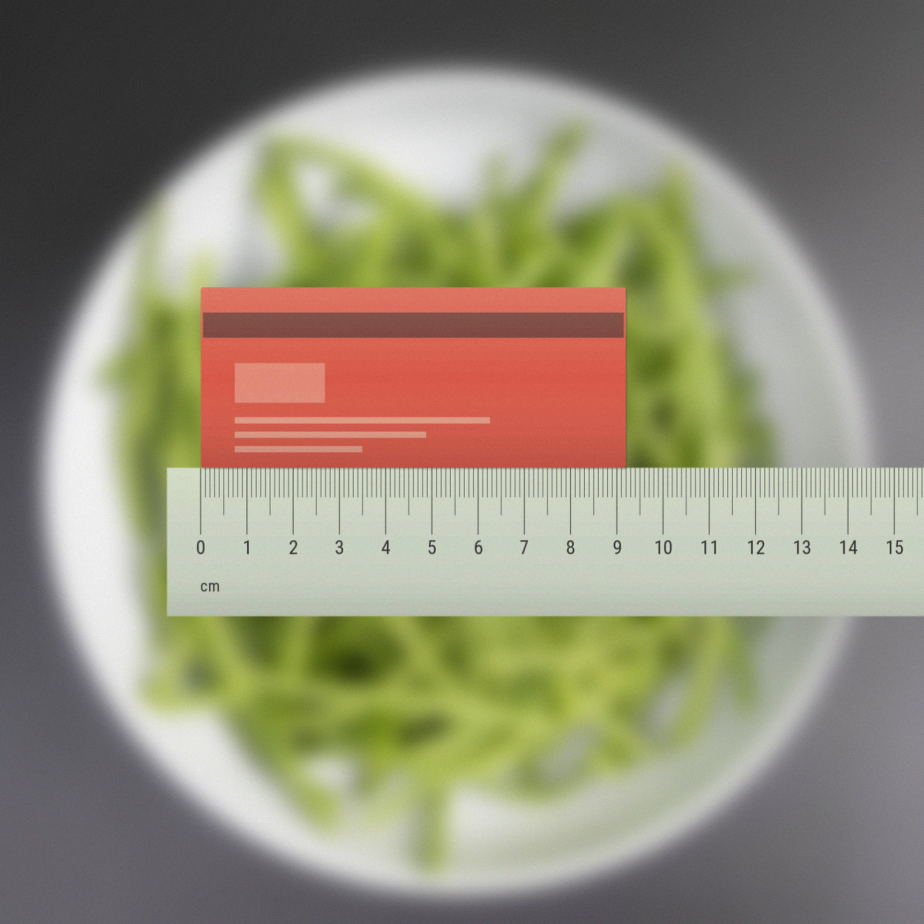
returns 9.2 cm
